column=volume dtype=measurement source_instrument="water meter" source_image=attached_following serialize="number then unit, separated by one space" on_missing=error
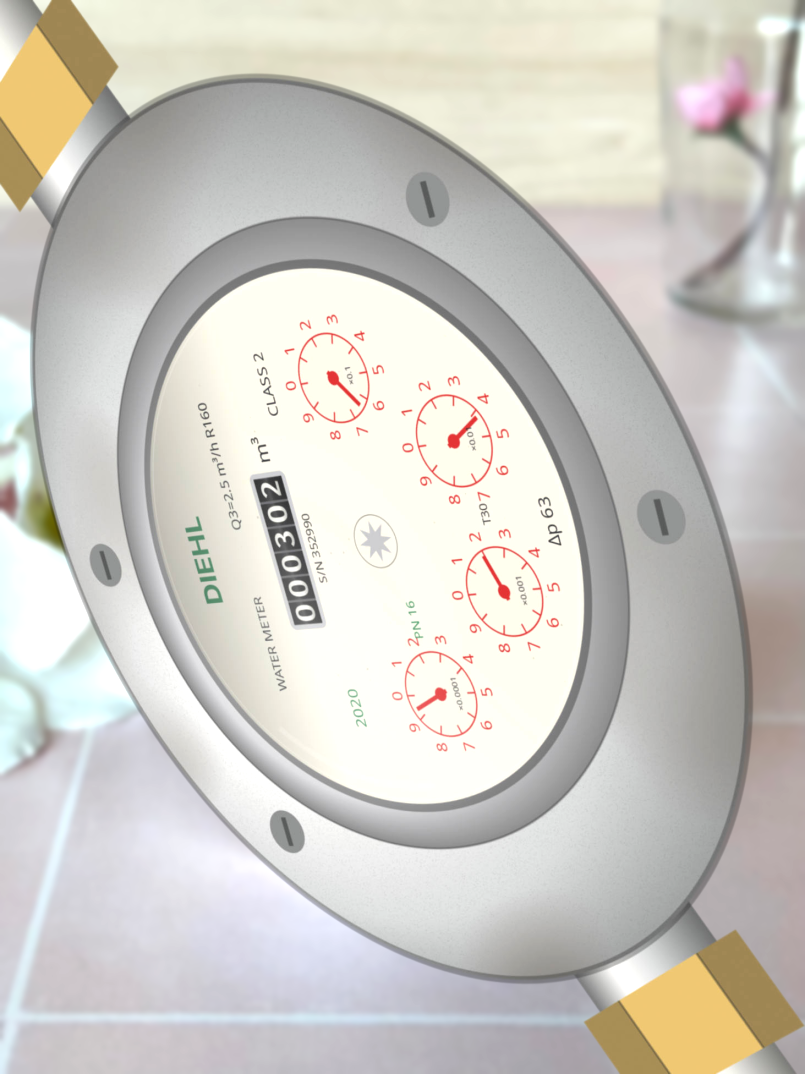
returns 302.6419 m³
